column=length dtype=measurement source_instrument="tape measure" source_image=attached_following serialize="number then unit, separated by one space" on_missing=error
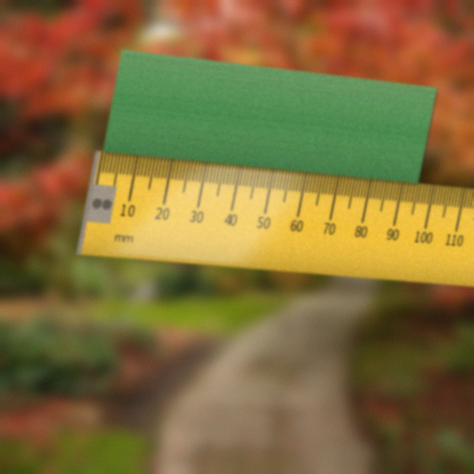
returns 95 mm
